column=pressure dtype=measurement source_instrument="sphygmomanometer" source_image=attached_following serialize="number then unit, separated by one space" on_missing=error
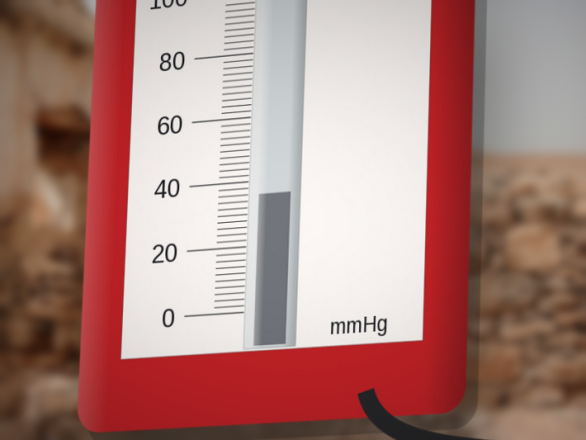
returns 36 mmHg
